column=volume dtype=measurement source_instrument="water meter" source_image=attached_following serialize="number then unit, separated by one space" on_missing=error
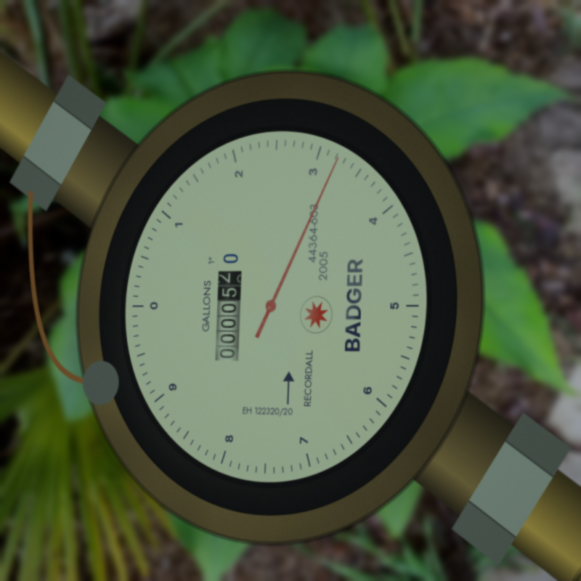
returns 523.2 gal
